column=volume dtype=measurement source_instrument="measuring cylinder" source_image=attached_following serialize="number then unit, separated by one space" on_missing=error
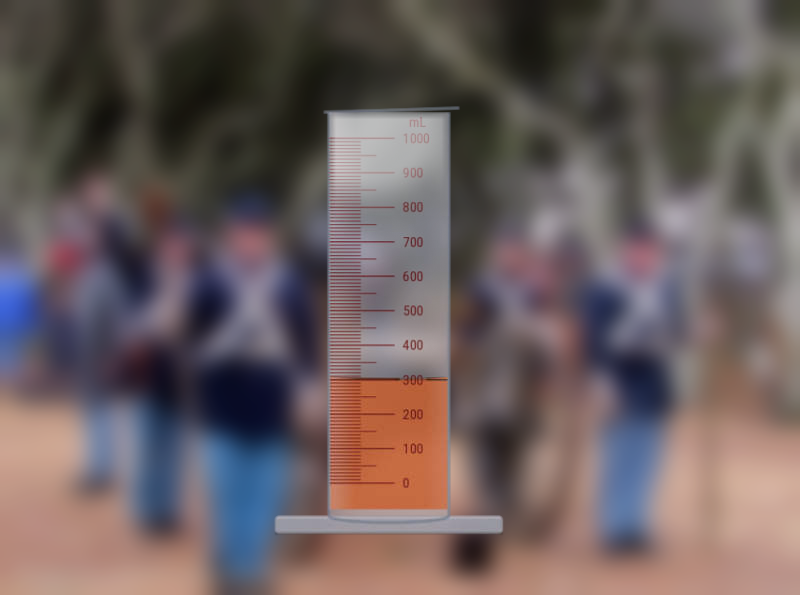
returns 300 mL
